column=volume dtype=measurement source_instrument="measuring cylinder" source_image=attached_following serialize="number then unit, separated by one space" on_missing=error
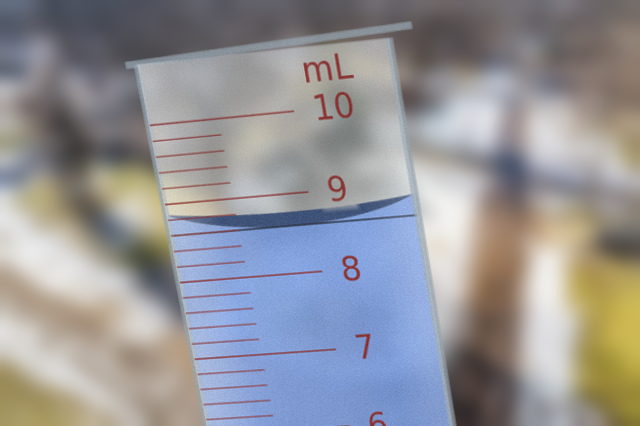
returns 8.6 mL
